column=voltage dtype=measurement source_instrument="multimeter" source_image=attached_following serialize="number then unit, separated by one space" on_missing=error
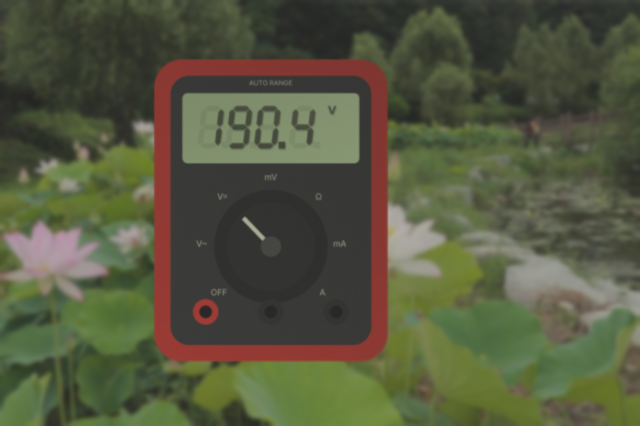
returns 190.4 V
